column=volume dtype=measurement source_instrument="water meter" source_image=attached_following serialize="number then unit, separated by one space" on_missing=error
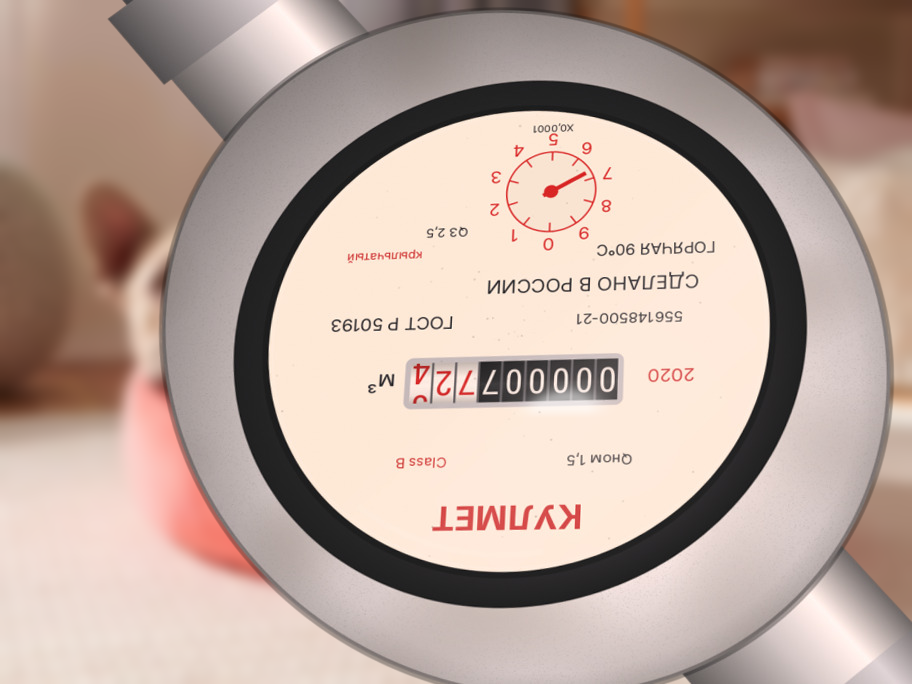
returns 7.7236 m³
